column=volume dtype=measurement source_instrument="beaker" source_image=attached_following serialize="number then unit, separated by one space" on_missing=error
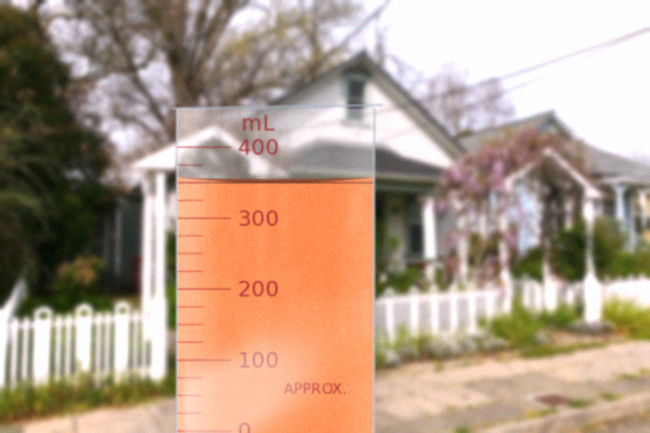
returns 350 mL
